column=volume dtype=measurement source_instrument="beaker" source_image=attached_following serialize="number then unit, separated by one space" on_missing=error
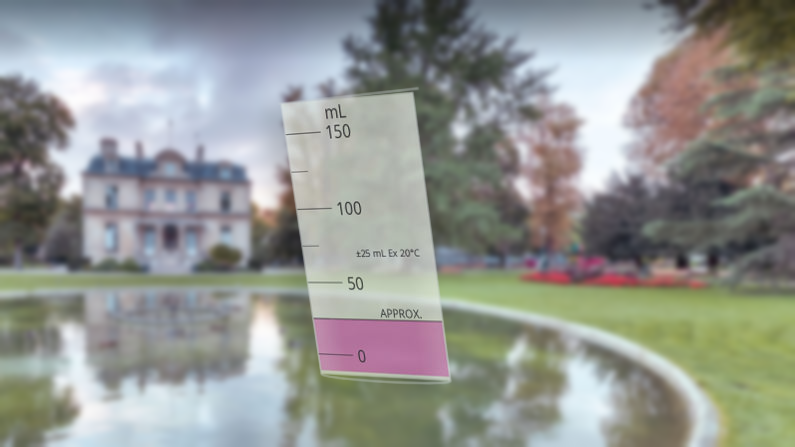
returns 25 mL
